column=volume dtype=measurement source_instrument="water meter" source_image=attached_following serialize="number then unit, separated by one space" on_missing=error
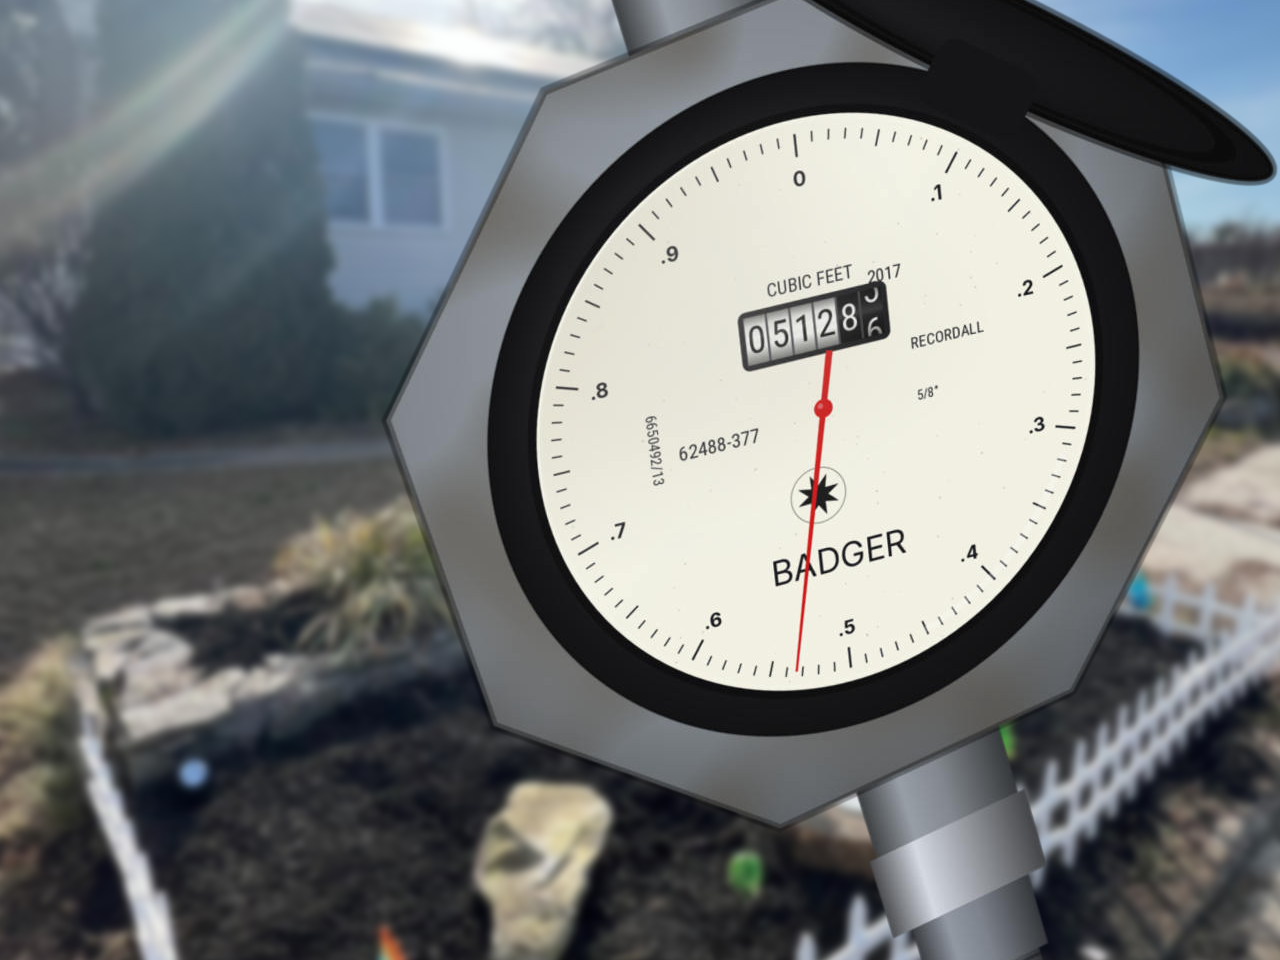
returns 51285.53 ft³
